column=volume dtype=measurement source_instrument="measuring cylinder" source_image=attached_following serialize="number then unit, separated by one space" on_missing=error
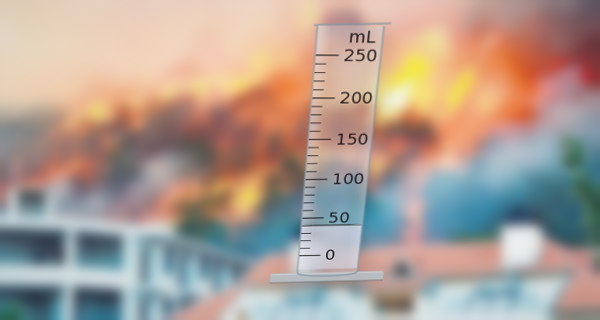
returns 40 mL
